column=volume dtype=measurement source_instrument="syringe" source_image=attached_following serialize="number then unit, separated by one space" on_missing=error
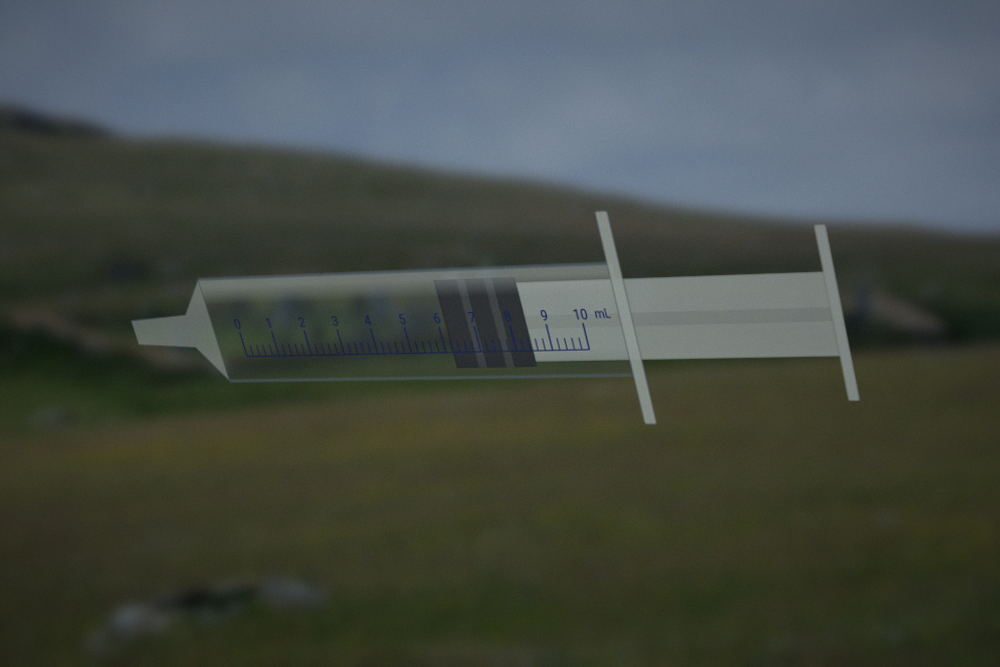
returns 6.2 mL
